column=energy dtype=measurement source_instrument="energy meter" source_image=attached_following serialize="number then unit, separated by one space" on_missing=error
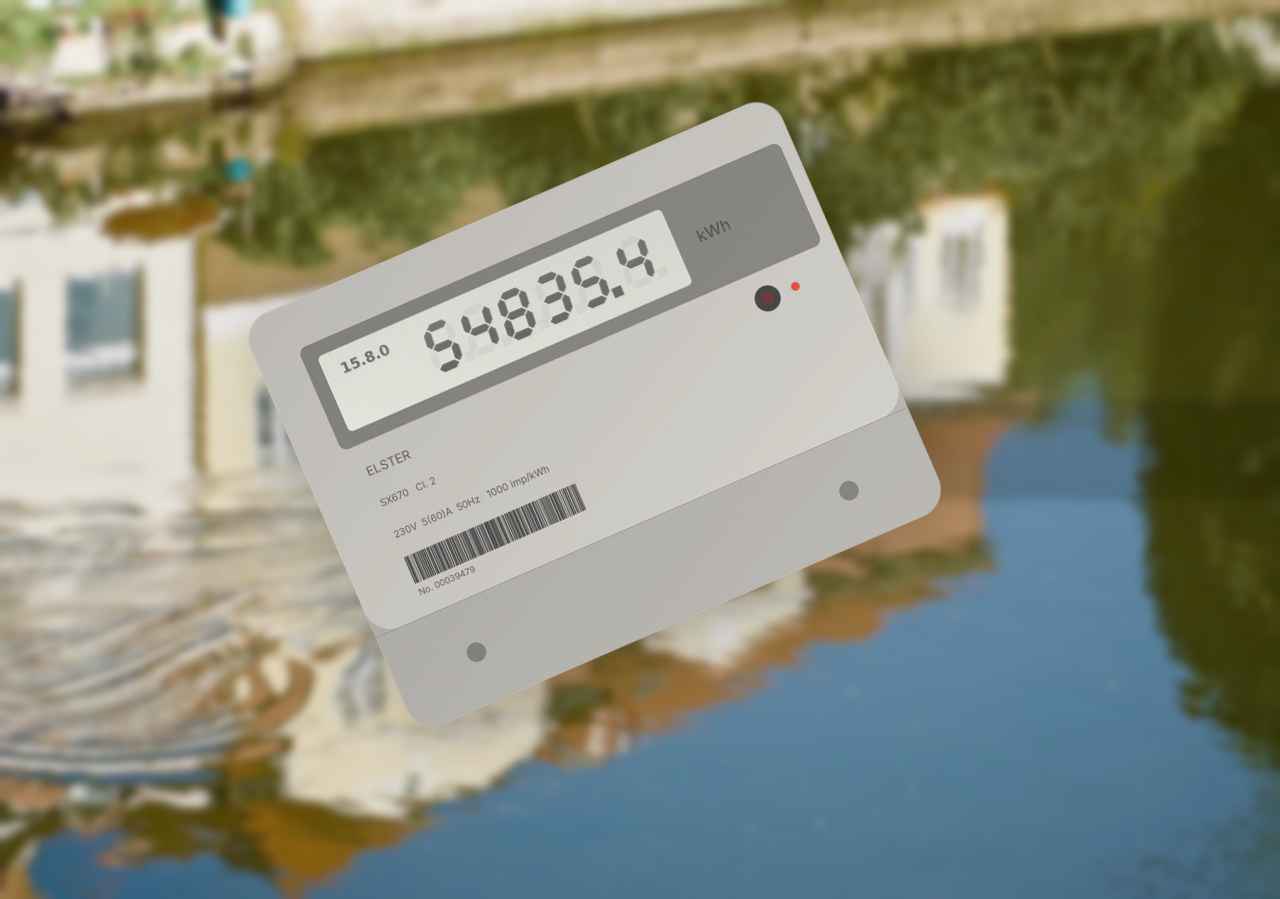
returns 54835.4 kWh
